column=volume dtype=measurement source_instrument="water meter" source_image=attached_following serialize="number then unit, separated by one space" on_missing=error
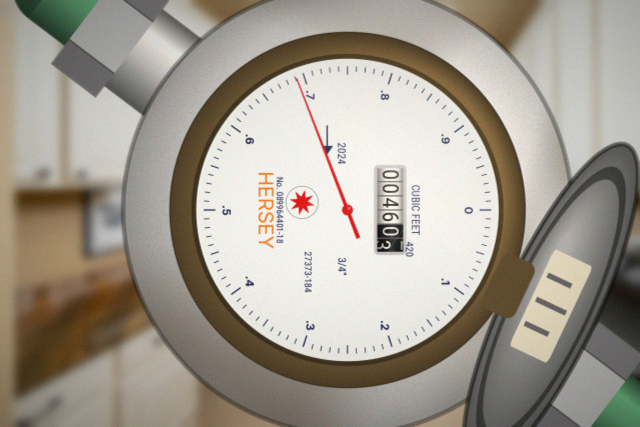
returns 4602.69 ft³
